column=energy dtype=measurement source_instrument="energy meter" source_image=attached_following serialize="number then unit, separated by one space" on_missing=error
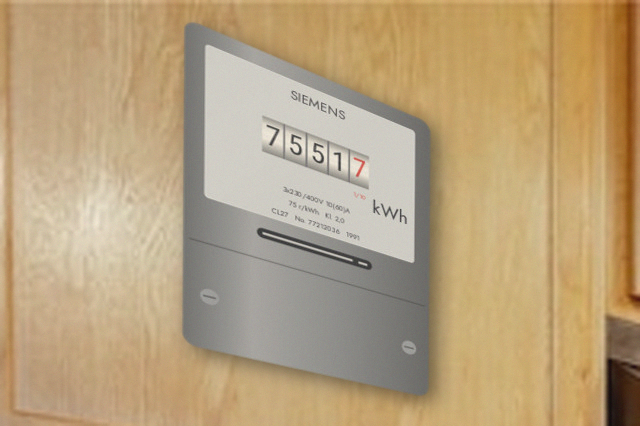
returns 7551.7 kWh
